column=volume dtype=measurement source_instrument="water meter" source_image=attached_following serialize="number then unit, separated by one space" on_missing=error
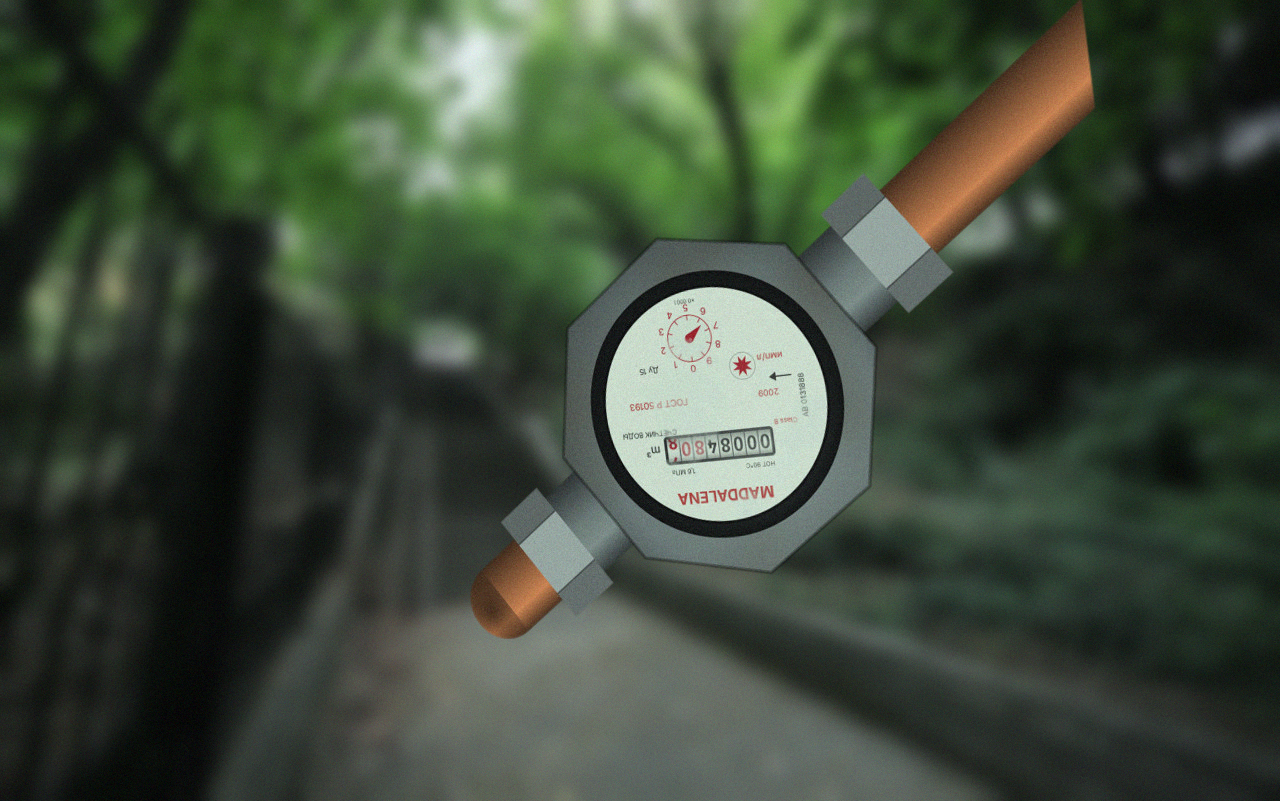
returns 84.8076 m³
